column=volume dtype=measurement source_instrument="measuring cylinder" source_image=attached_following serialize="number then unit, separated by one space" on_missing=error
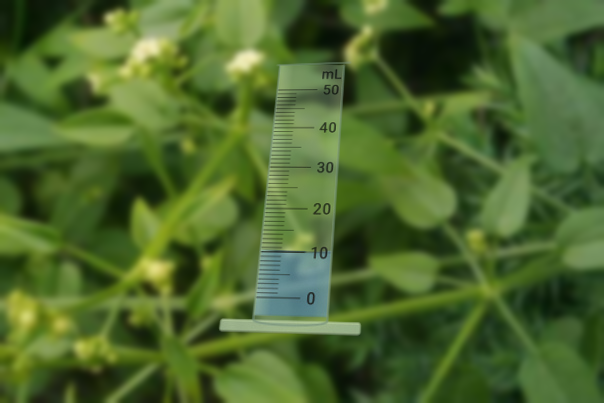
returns 10 mL
